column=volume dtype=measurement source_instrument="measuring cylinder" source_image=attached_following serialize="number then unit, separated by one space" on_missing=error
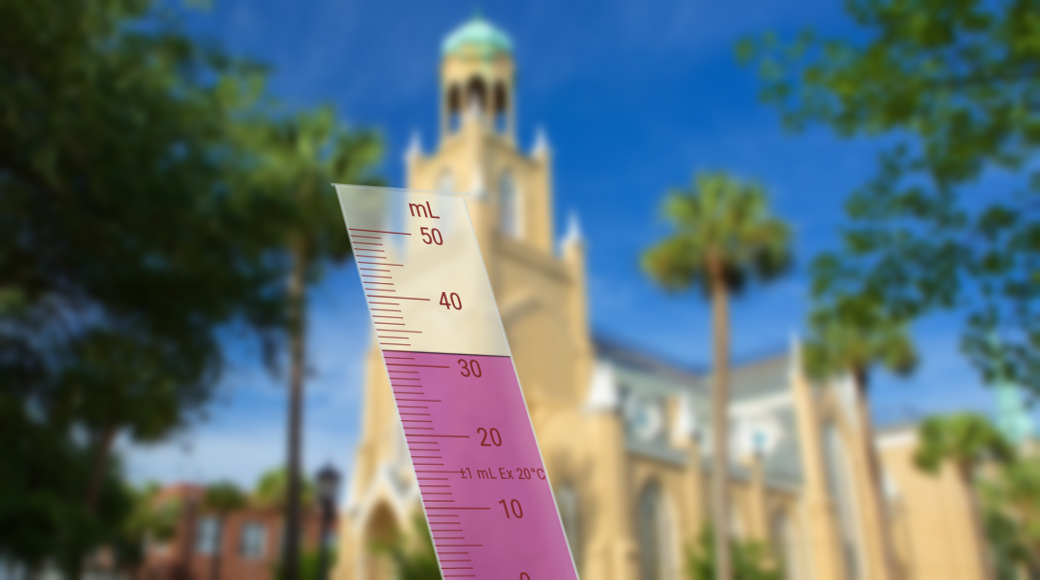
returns 32 mL
